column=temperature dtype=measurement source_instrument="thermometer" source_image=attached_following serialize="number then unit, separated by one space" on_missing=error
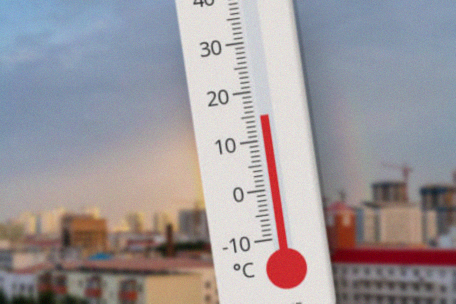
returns 15 °C
